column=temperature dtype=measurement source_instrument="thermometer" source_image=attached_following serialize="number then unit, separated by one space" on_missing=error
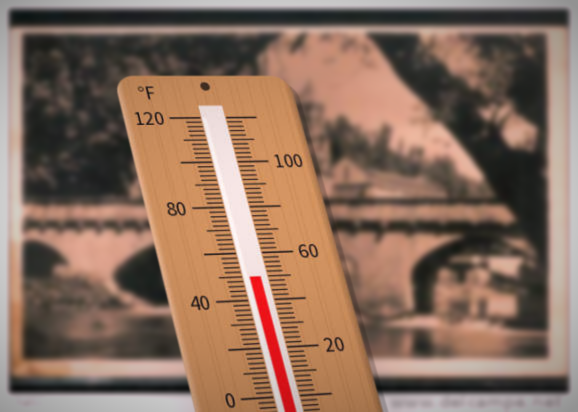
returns 50 °F
